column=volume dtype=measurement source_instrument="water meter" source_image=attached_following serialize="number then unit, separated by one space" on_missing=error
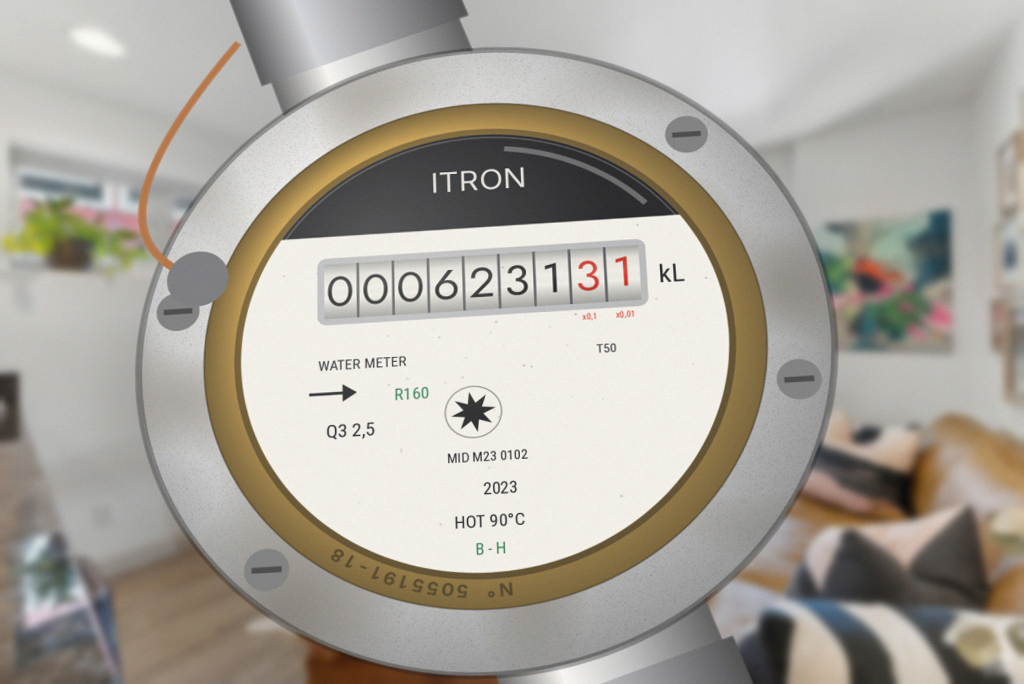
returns 6231.31 kL
